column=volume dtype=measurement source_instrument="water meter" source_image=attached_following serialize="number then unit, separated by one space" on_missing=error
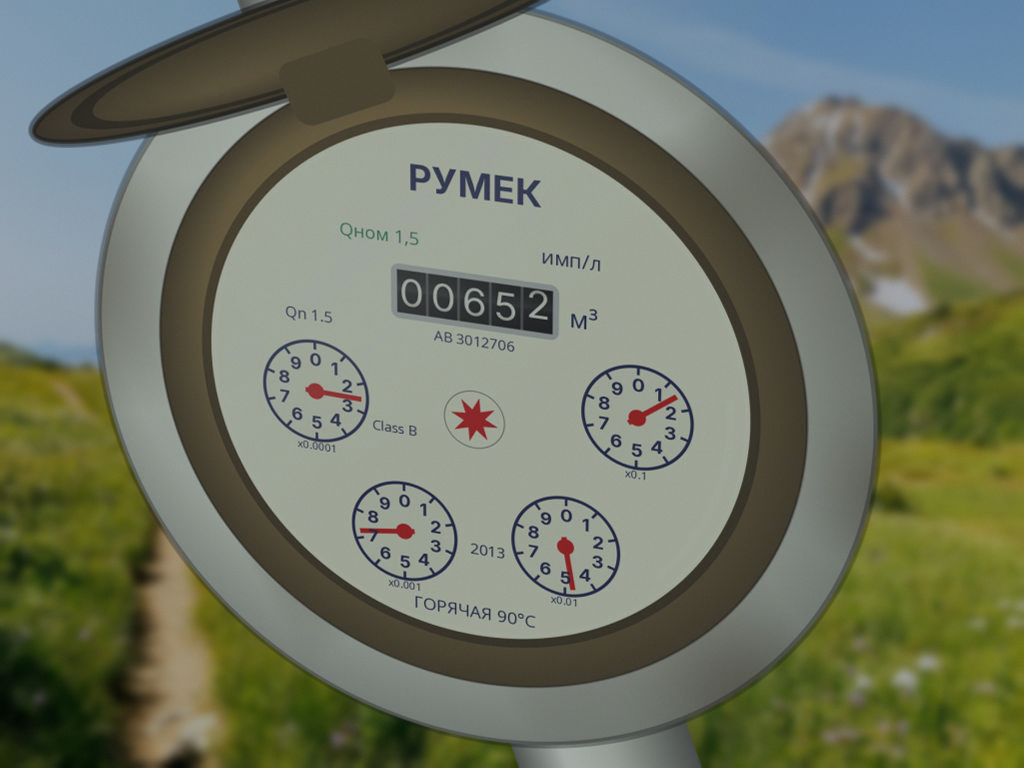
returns 652.1472 m³
